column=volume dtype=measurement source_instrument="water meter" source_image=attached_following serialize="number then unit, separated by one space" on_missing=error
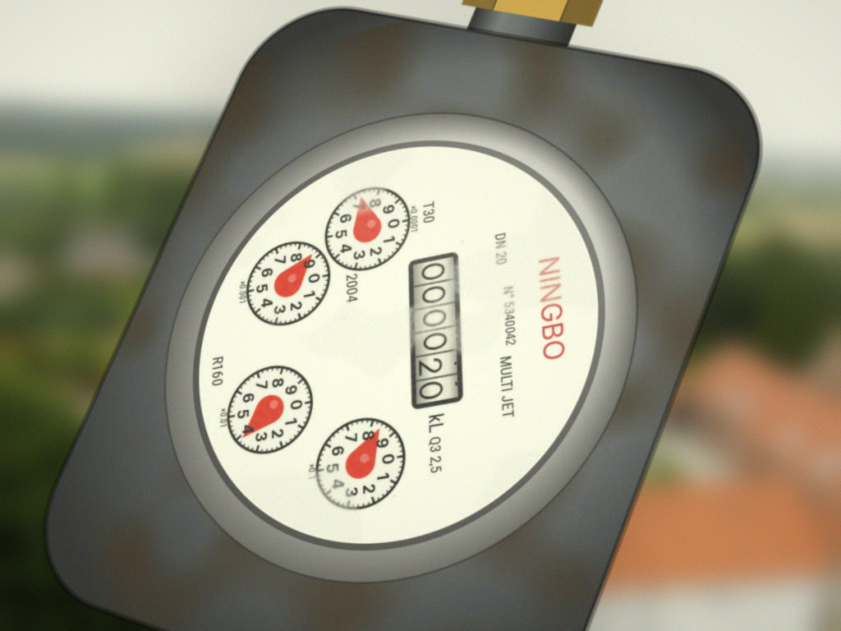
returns 19.8387 kL
